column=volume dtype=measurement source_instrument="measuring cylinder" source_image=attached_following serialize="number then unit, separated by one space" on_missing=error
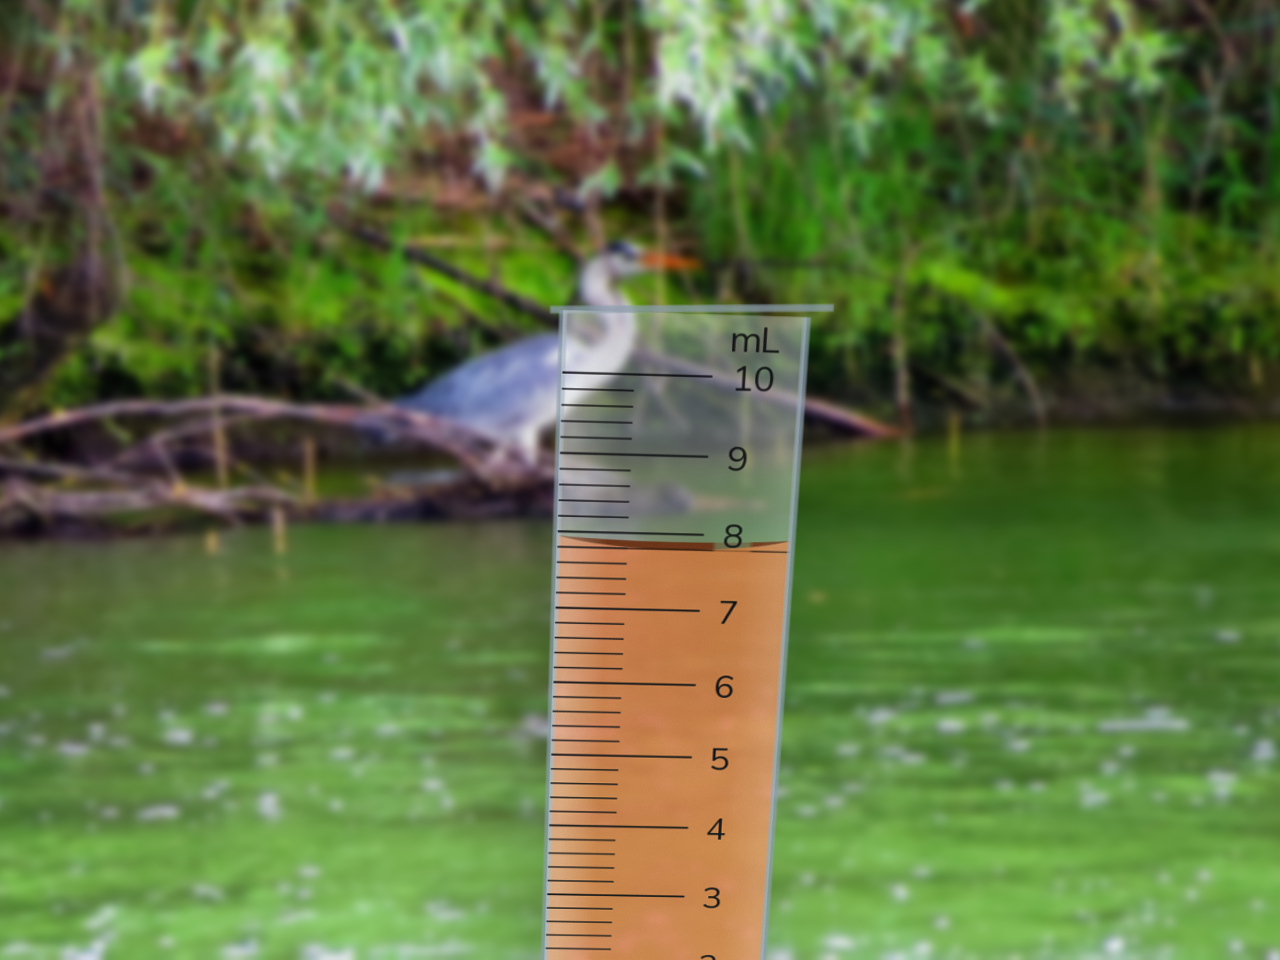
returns 7.8 mL
